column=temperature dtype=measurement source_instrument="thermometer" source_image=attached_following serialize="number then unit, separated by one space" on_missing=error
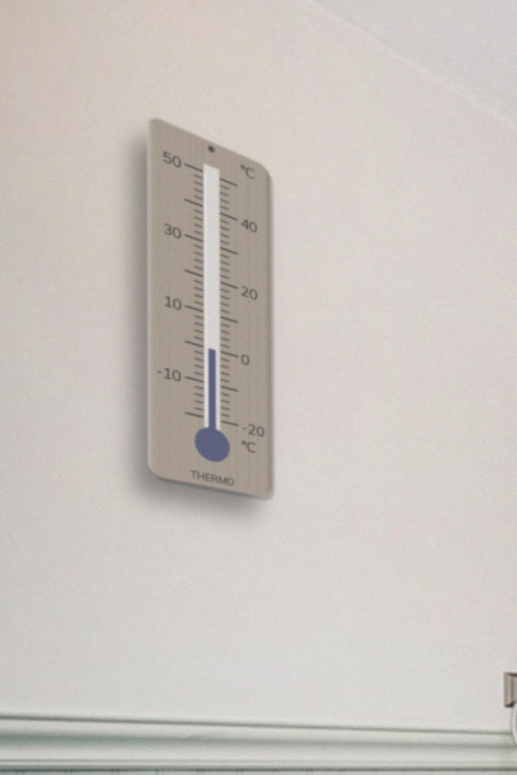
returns 0 °C
